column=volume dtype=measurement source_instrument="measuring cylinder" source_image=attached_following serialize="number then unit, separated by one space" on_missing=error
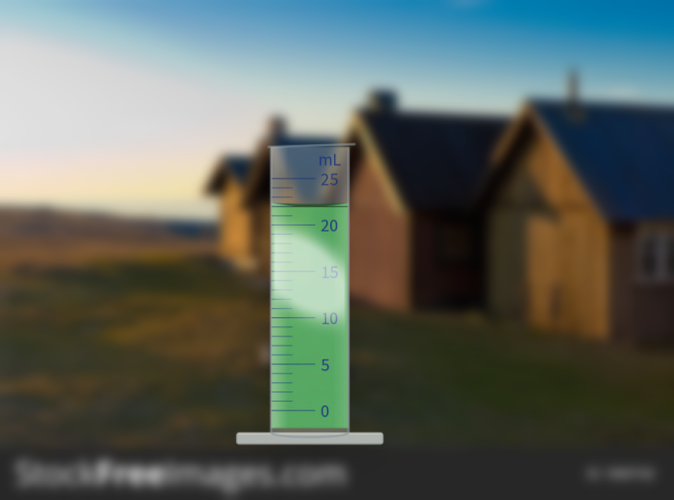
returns 22 mL
